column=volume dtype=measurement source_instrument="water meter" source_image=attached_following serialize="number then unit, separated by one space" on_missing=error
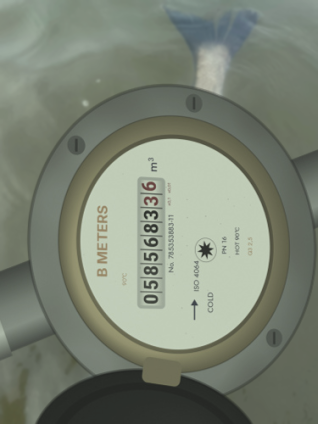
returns 585683.36 m³
